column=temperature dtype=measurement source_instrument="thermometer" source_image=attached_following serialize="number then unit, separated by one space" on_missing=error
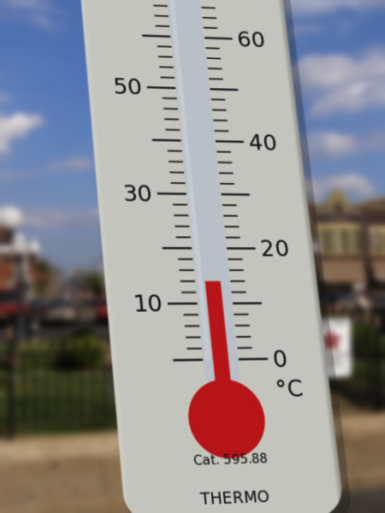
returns 14 °C
